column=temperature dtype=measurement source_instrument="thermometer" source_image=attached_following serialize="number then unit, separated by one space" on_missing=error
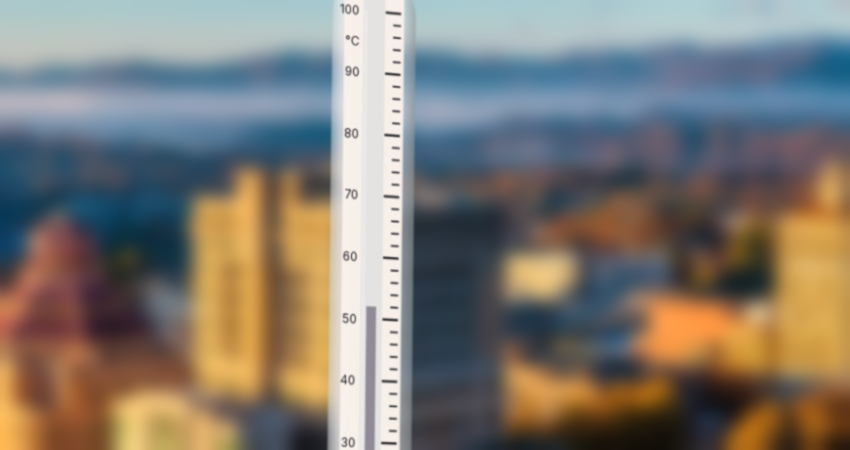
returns 52 °C
